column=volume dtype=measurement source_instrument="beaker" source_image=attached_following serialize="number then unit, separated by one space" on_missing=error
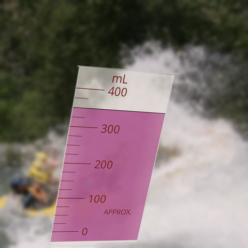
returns 350 mL
